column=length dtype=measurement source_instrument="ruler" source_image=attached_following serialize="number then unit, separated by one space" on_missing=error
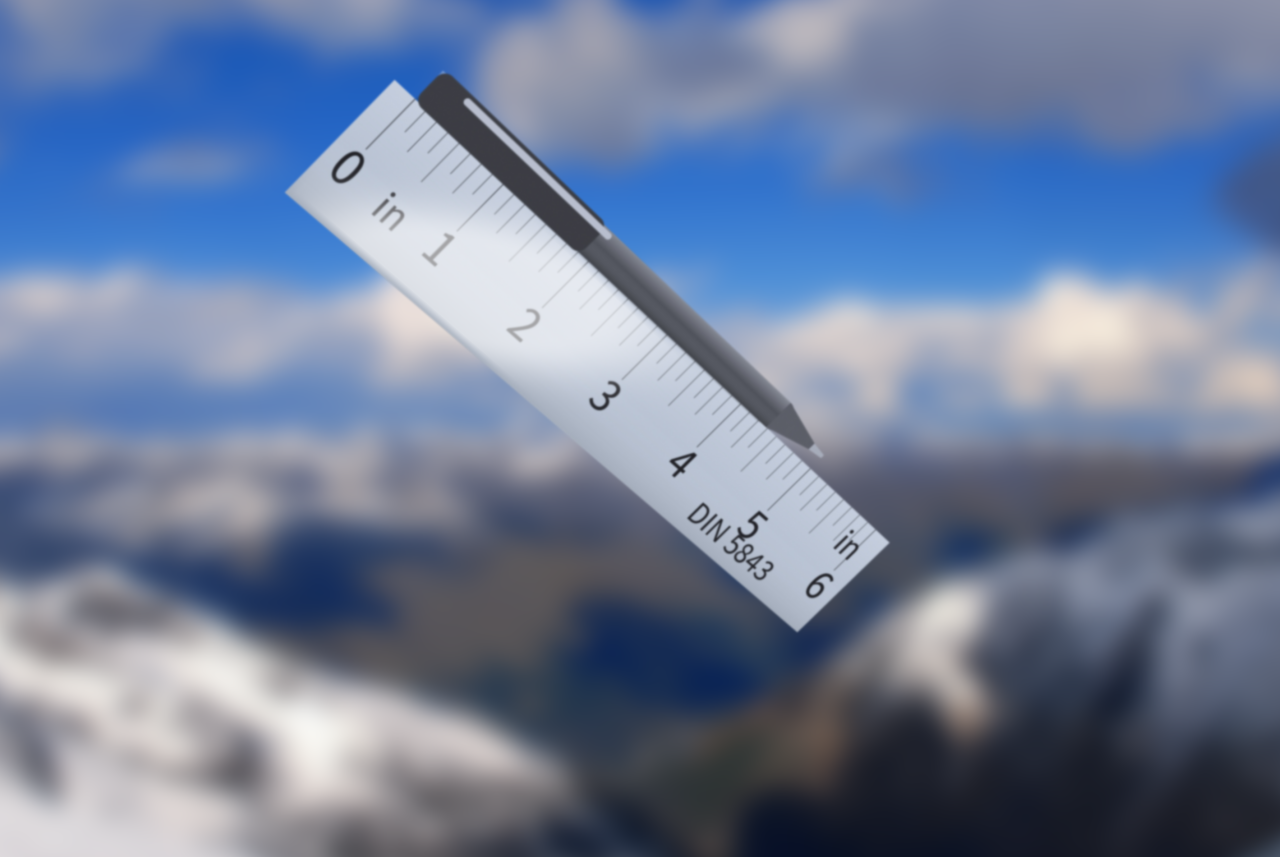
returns 5 in
